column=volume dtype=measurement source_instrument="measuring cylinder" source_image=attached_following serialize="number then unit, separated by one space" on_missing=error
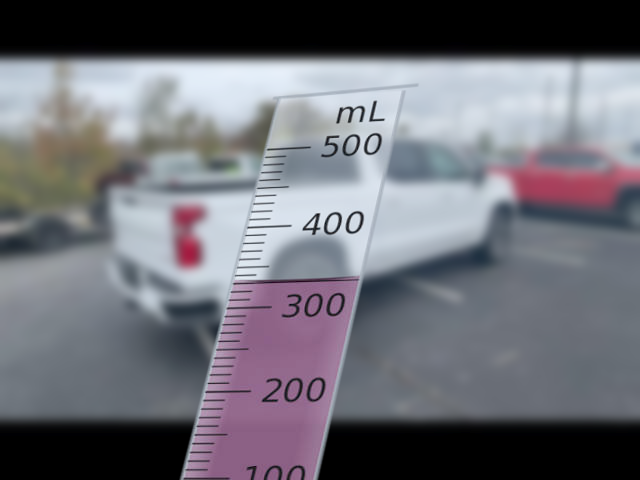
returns 330 mL
